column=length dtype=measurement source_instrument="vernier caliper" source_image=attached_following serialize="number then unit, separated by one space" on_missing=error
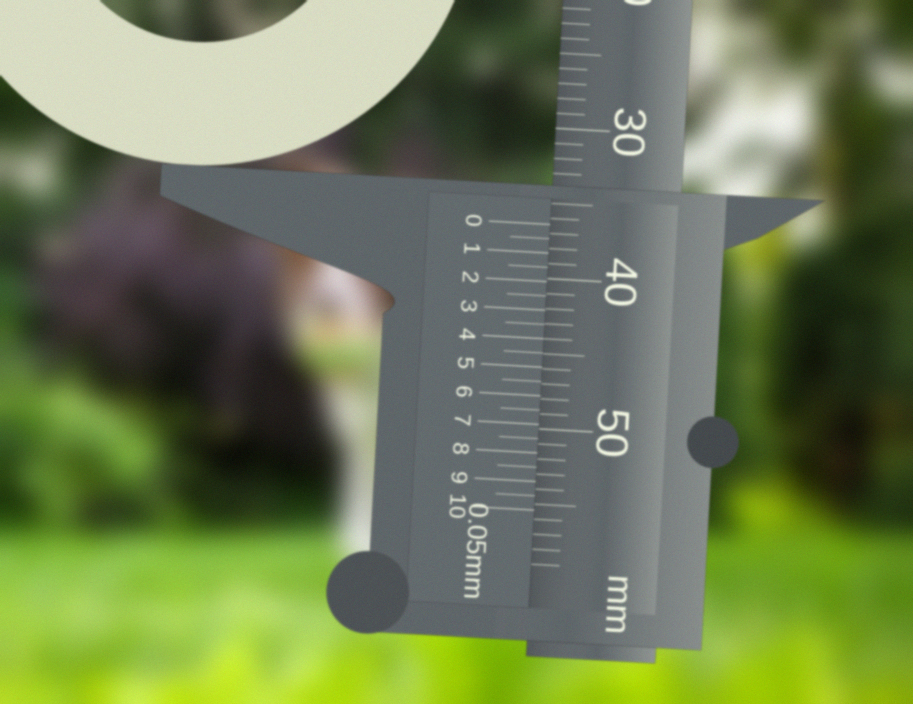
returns 36.4 mm
